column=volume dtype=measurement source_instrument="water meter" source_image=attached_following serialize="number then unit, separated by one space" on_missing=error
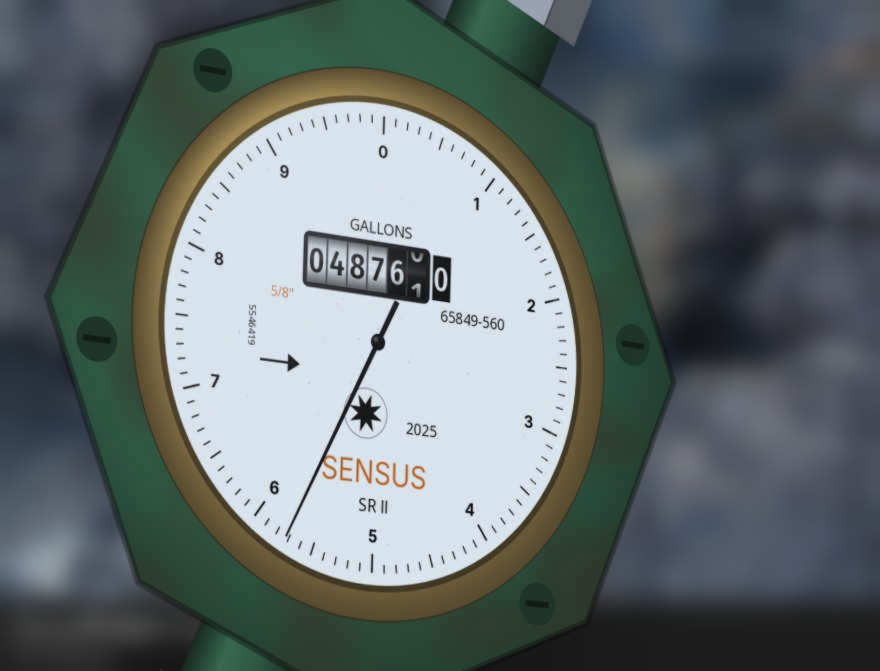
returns 487605.7 gal
